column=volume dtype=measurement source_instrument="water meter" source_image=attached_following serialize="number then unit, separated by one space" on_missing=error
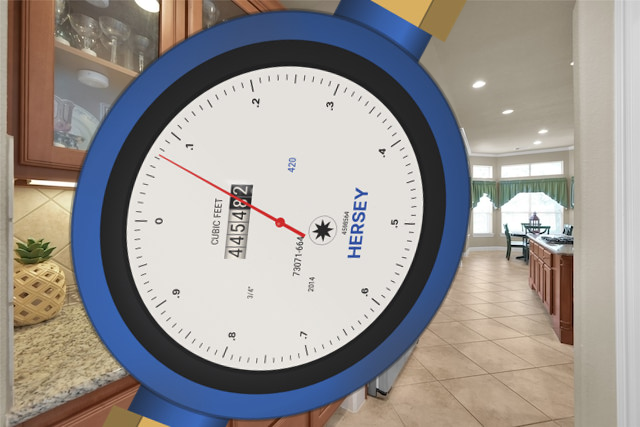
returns 445482.07 ft³
